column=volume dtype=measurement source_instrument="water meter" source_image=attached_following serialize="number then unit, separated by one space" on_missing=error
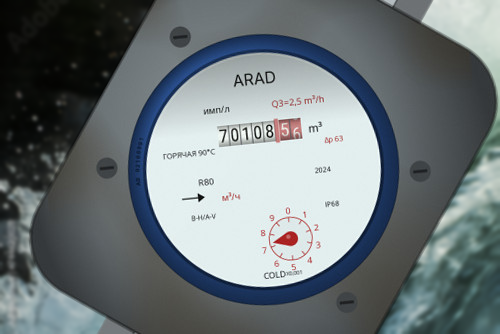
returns 70108.557 m³
